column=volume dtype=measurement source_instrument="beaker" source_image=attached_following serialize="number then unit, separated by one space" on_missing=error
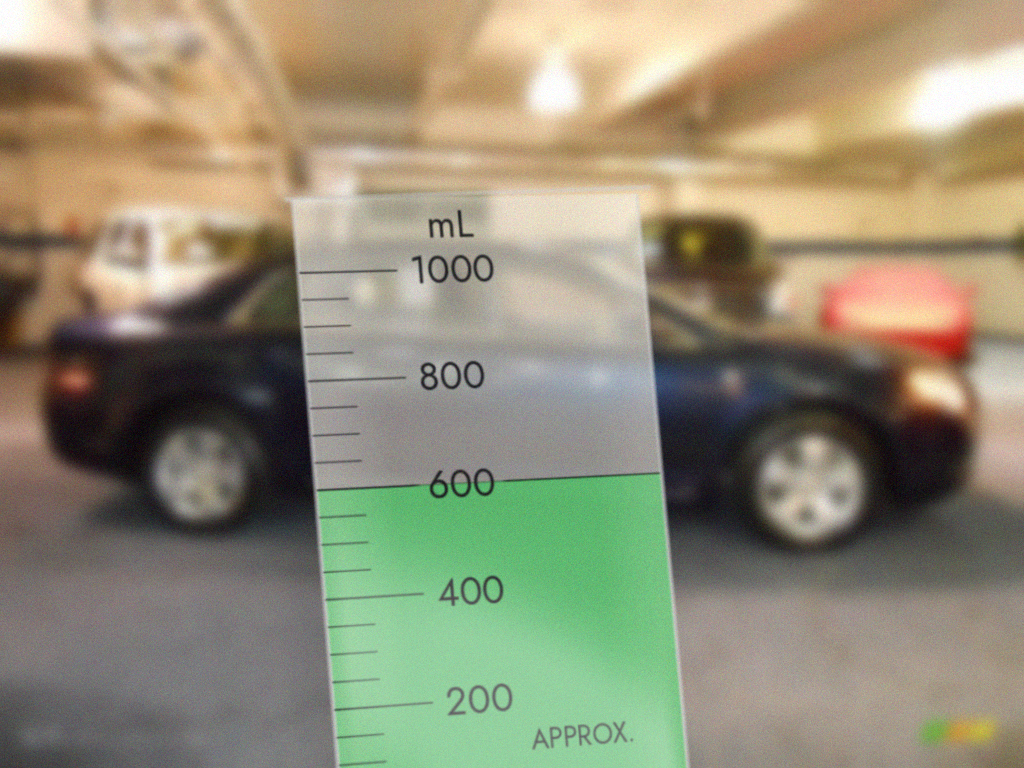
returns 600 mL
